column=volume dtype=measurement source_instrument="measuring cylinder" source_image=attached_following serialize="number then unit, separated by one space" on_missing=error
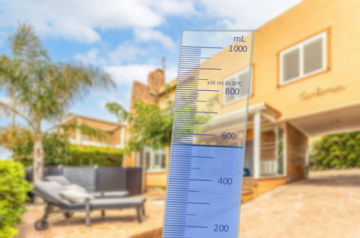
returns 550 mL
